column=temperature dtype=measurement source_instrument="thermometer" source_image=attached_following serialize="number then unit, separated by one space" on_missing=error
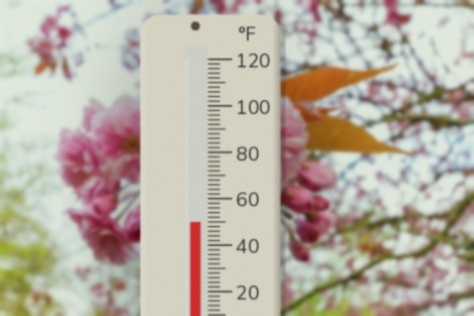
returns 50 °F
